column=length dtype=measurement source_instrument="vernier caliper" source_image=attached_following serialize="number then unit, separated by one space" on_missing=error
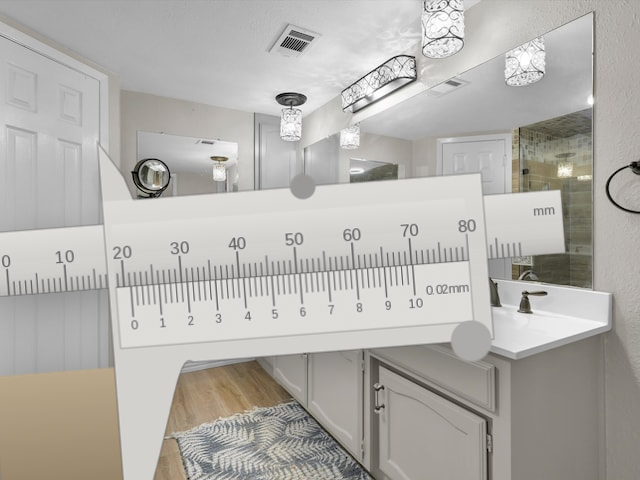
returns 21.2 mm
